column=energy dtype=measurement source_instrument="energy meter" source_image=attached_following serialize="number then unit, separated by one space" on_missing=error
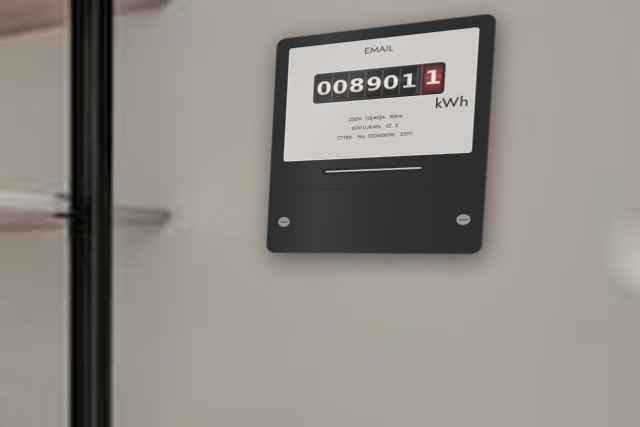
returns 8901.1 kWh
